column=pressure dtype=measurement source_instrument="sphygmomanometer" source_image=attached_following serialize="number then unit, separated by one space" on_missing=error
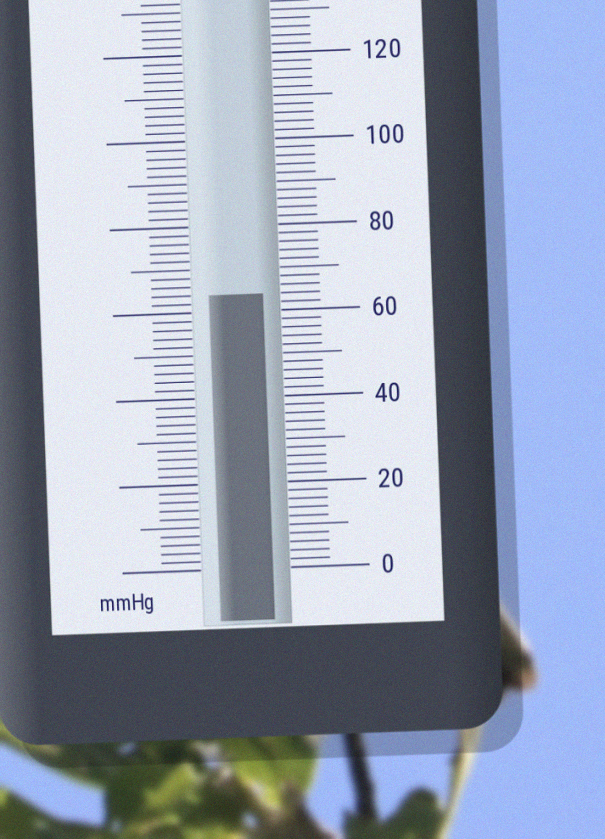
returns 64 mmHg
